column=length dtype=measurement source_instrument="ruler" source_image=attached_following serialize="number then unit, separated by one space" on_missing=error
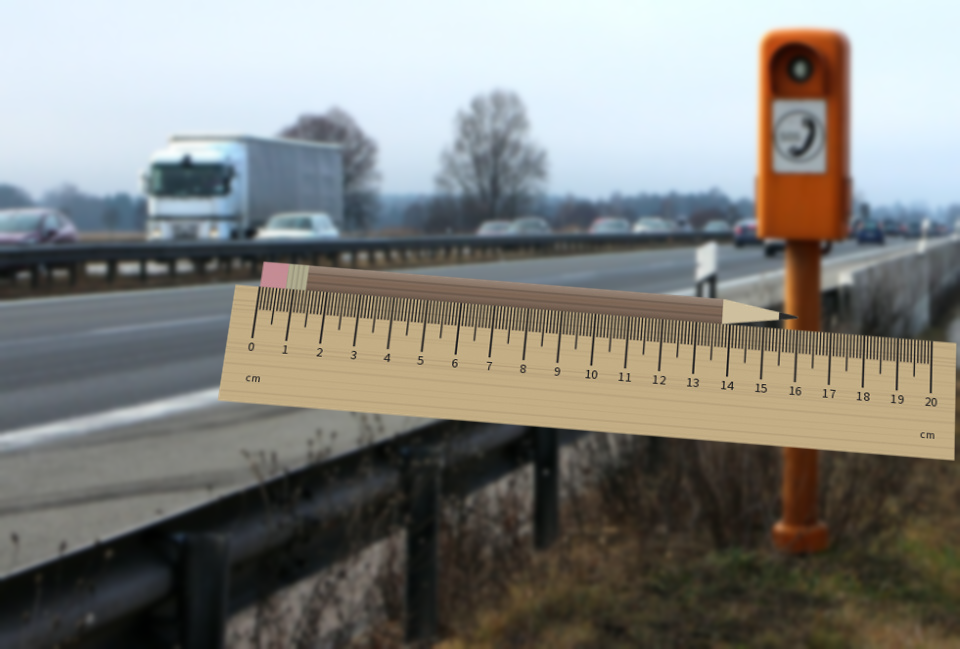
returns 16 cm
